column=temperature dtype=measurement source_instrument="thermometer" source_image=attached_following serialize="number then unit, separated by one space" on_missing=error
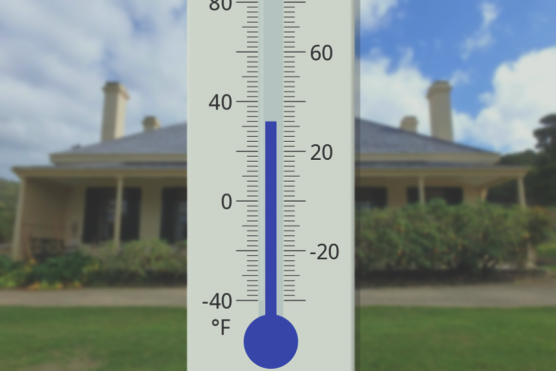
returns 32 °F
